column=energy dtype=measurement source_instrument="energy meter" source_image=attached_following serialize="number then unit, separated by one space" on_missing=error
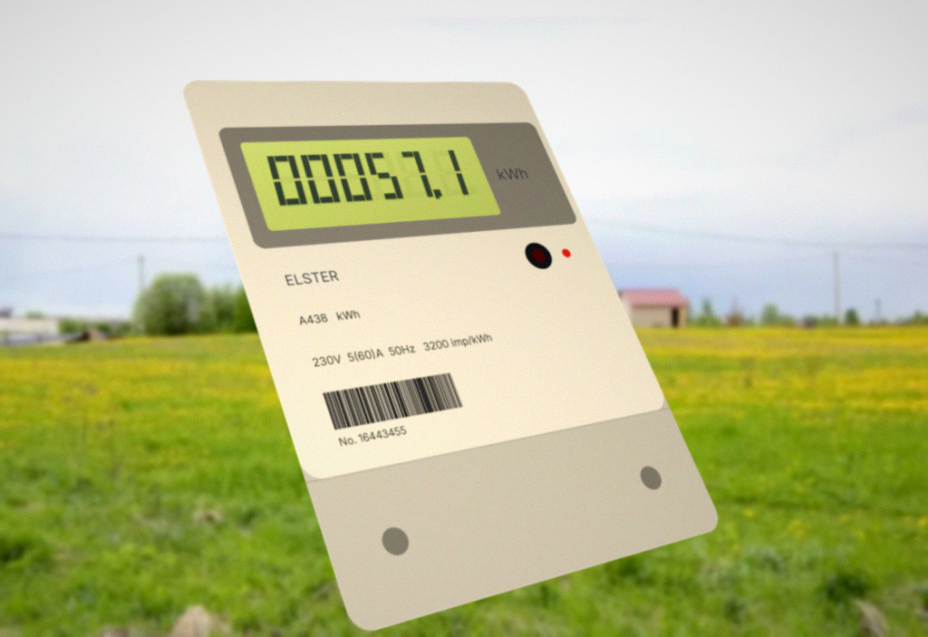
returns 57.1 kWh
